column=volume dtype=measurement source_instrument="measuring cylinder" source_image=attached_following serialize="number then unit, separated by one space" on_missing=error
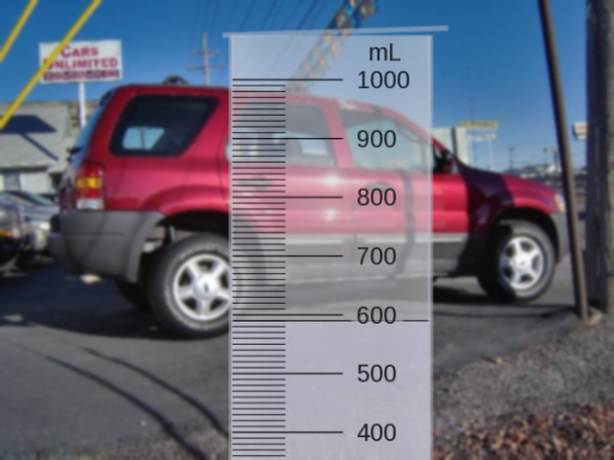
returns 590 mL
